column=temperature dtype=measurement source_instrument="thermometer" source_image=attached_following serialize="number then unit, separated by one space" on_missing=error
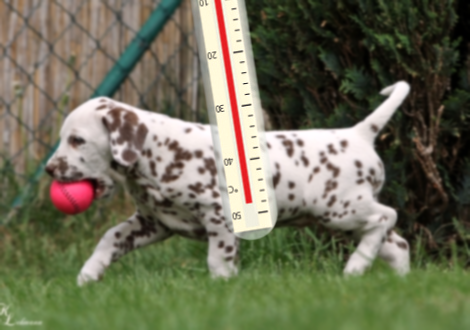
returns 48 °C
